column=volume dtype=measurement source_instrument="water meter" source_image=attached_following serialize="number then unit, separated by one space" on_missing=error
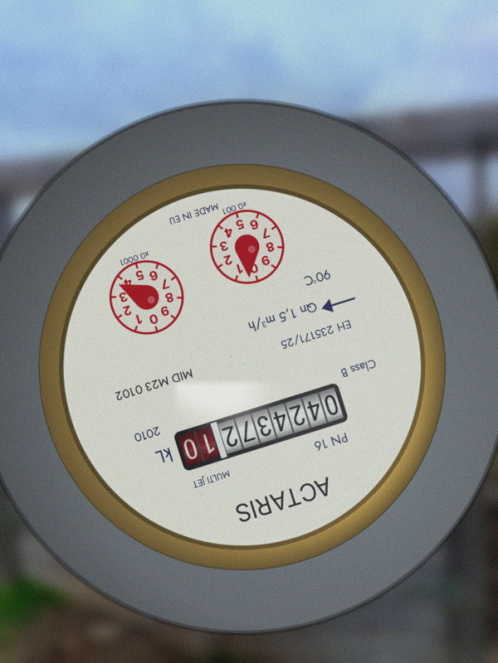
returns 424372.1003 kL
